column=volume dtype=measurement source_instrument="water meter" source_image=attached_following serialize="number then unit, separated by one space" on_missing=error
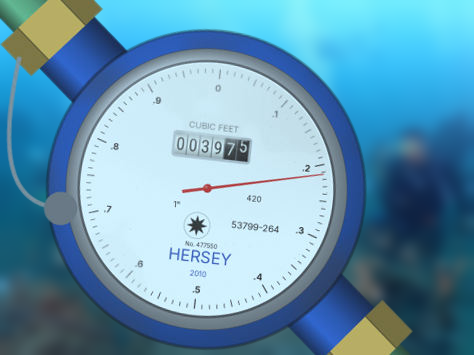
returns 3975.21 ft³
